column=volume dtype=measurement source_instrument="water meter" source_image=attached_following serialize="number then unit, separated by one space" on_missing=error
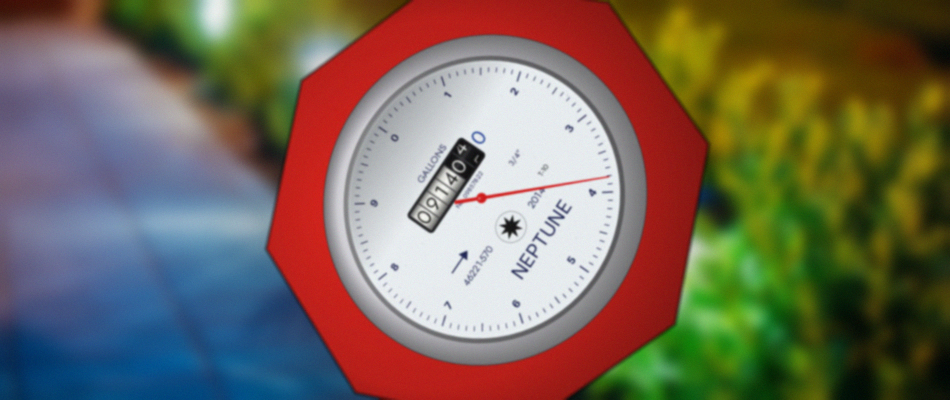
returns 914043.8 gal
